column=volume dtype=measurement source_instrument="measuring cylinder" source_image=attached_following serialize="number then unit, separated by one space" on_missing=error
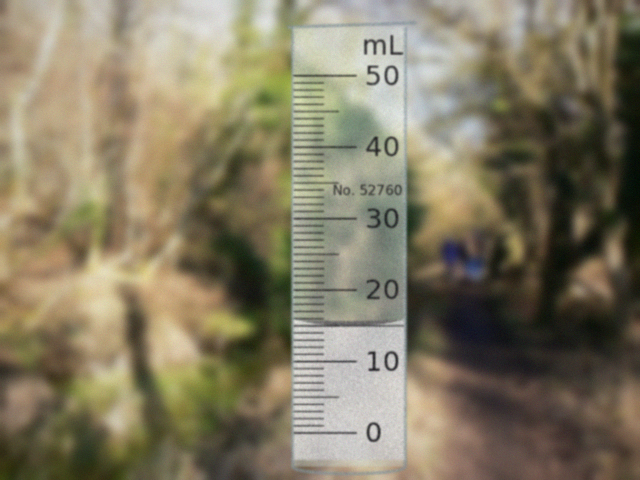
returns 15 mL
